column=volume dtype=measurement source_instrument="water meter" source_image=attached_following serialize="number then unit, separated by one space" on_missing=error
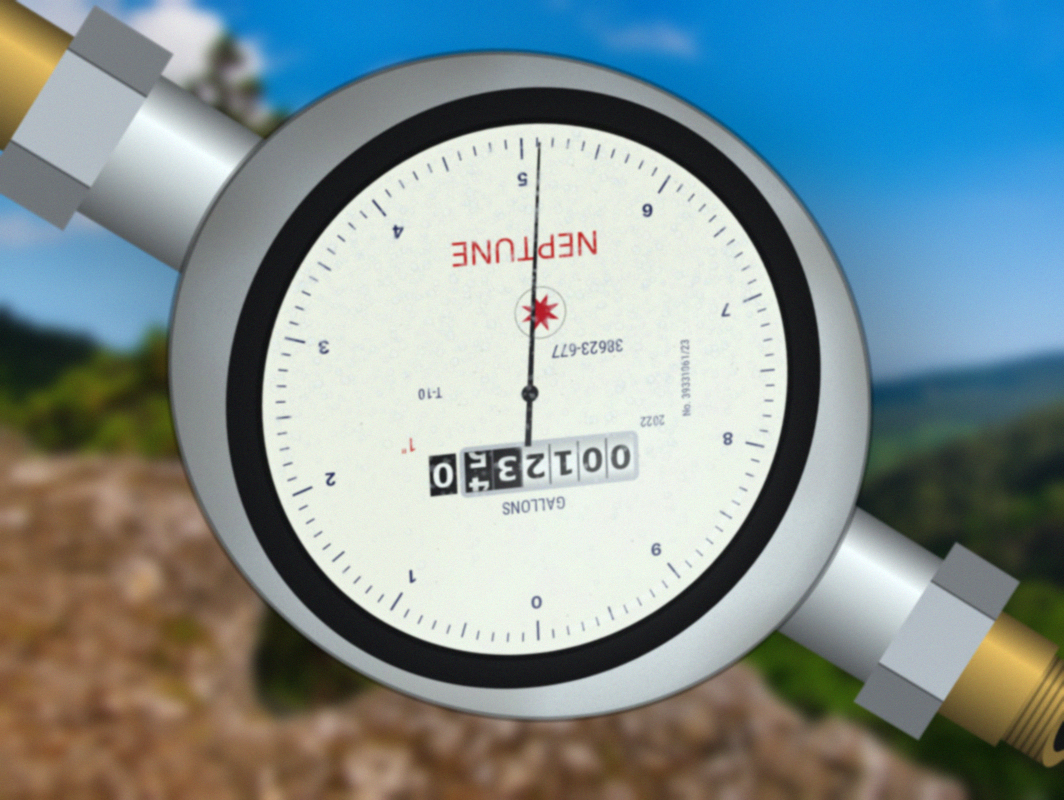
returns 12345.1 gal
